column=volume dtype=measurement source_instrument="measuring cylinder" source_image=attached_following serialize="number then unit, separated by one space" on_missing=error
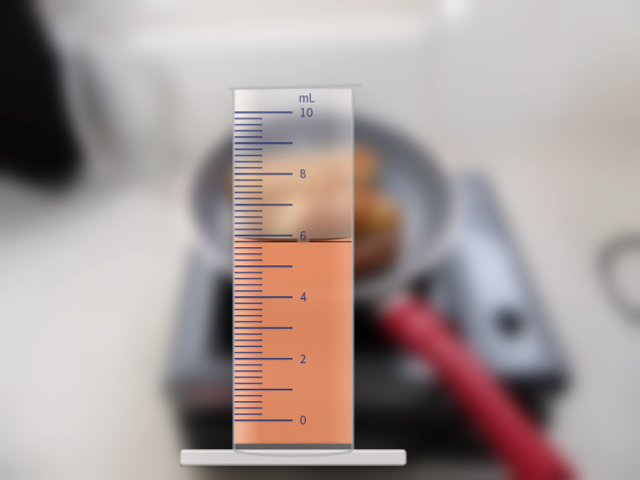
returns 5.8 mL
